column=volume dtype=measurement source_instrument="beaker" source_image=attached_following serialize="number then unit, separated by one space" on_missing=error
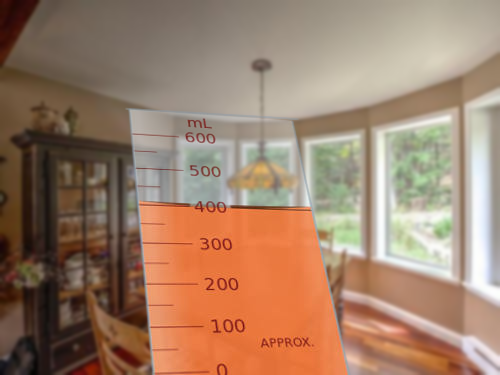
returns 400 mL
